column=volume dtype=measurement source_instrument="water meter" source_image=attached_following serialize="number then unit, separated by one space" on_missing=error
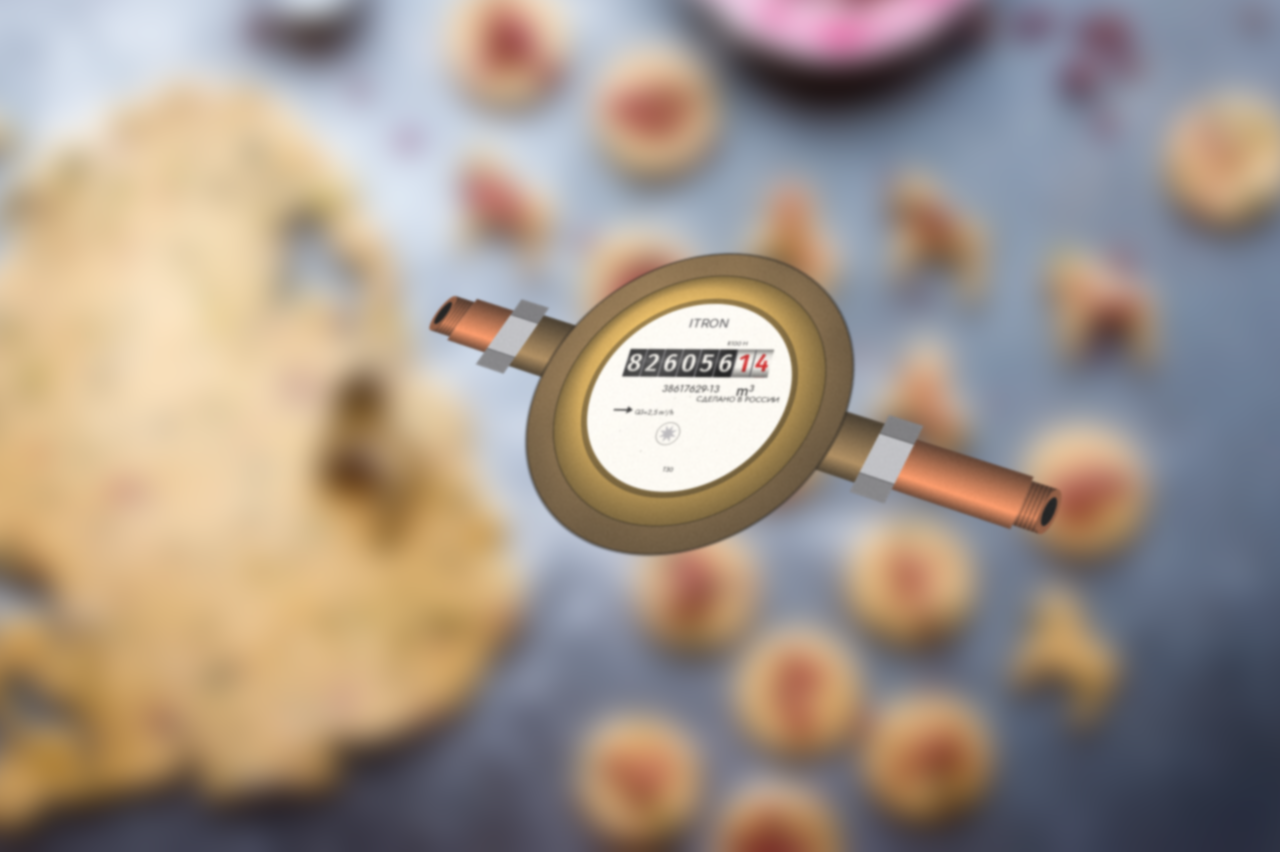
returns 826056.14 m³
